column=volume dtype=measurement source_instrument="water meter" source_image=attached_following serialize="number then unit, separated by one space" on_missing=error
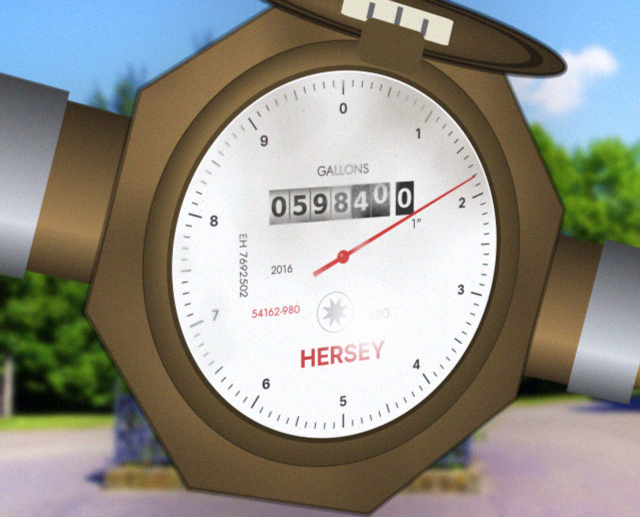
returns 598401.8 gal
